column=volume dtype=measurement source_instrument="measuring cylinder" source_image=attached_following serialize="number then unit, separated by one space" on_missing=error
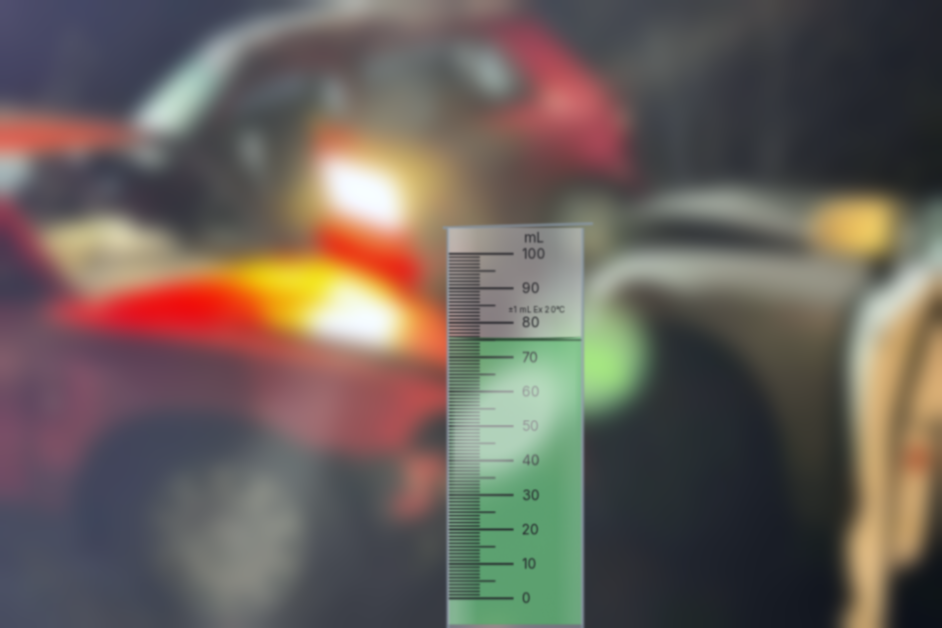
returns 75 mL
